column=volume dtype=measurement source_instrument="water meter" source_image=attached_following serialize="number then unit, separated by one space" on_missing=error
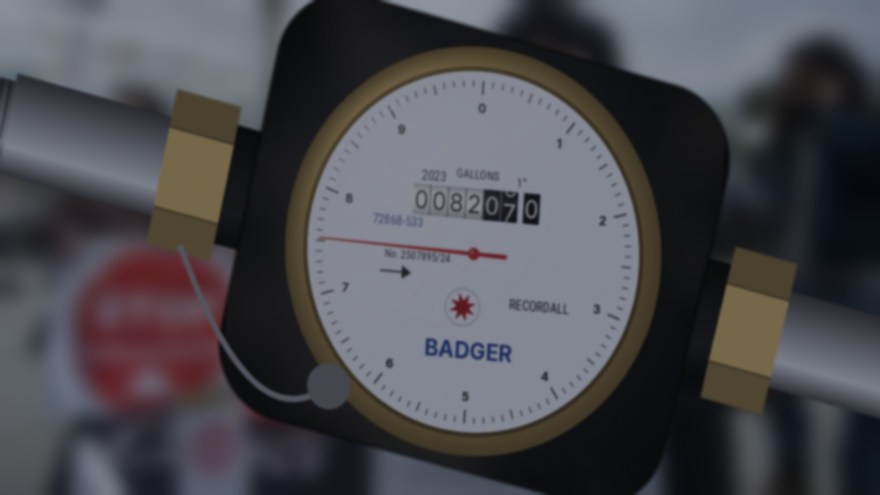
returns 82067.5 gal
